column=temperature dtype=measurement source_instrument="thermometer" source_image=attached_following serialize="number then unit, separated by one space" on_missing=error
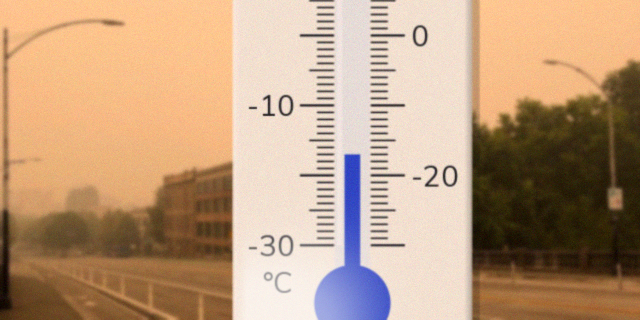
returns -17 °C
